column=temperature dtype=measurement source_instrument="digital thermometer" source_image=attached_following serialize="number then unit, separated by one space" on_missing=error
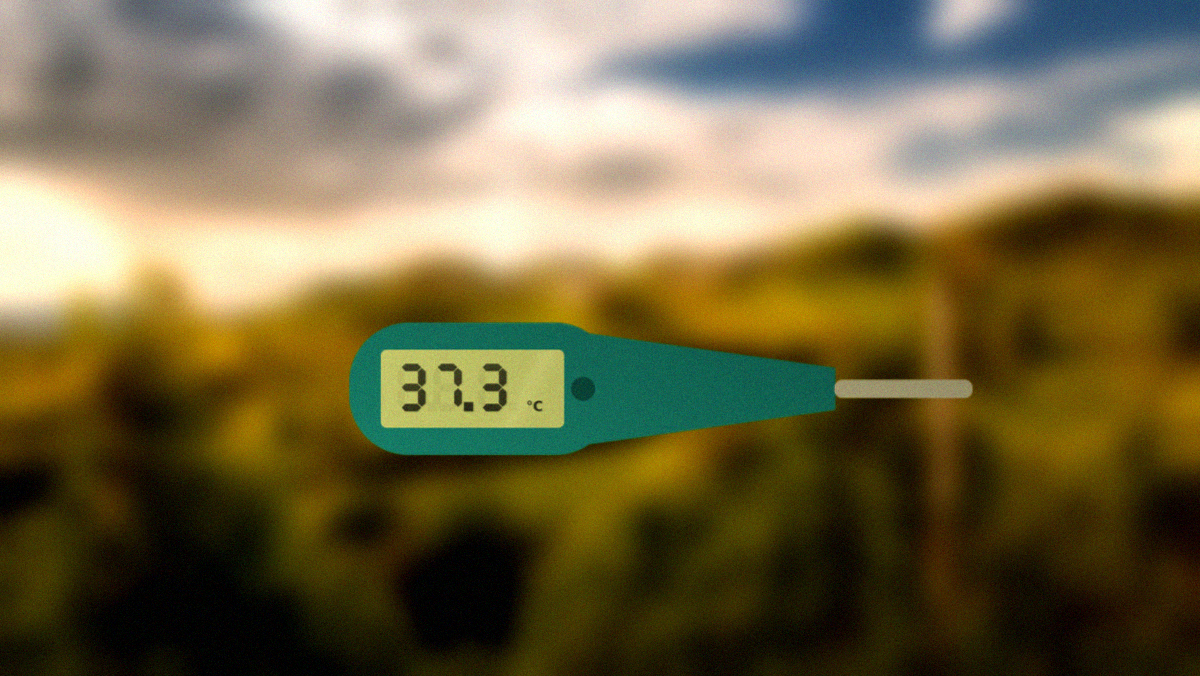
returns 37.3 °C
